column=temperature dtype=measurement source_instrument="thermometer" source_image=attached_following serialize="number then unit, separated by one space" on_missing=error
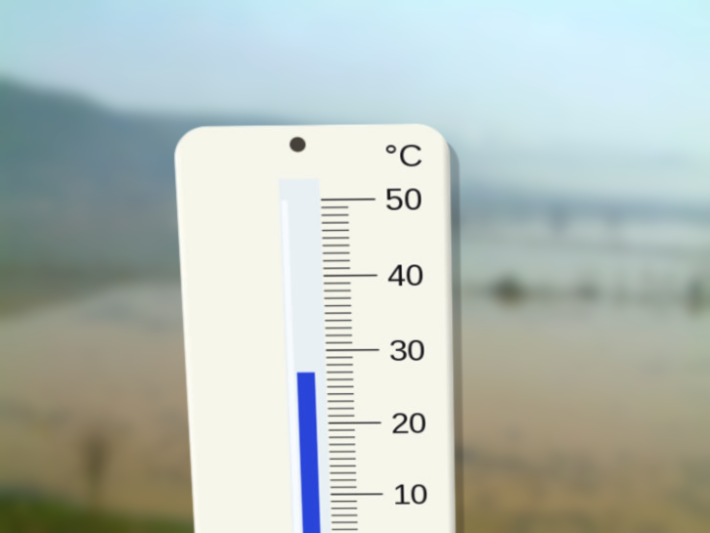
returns 27 °C
